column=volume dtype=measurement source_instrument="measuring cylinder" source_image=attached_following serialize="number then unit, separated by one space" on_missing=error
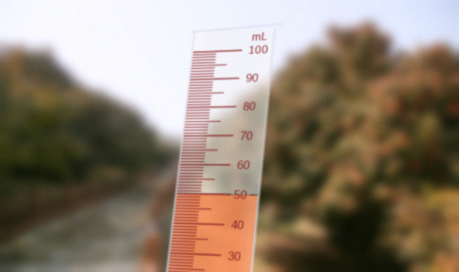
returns 50 mL
